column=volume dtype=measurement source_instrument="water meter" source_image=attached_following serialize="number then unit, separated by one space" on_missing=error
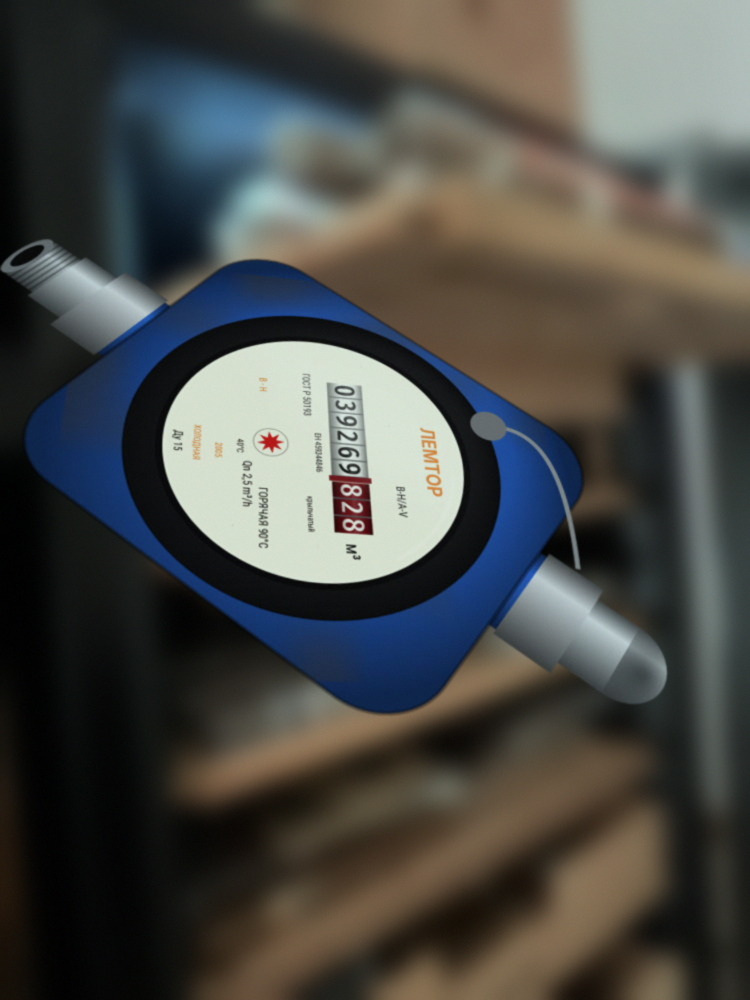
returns 39269.828 m³
